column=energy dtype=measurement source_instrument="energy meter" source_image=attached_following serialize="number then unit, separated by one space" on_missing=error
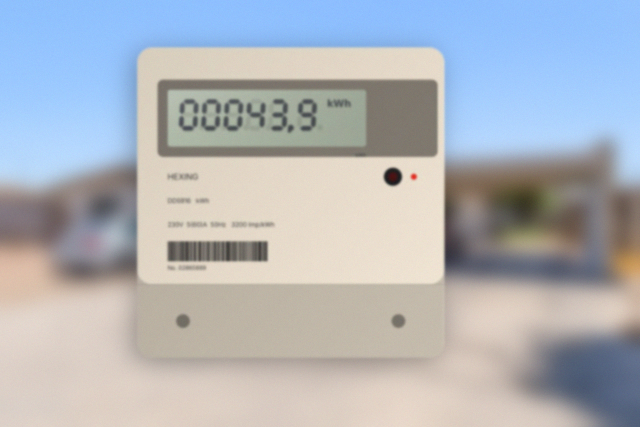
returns 43.9 kWh
